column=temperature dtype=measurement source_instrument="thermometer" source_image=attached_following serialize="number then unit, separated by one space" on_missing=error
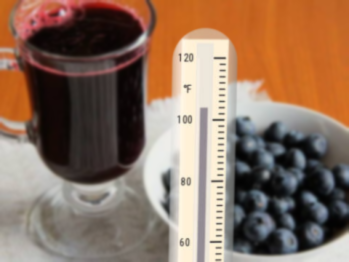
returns 104 °F
